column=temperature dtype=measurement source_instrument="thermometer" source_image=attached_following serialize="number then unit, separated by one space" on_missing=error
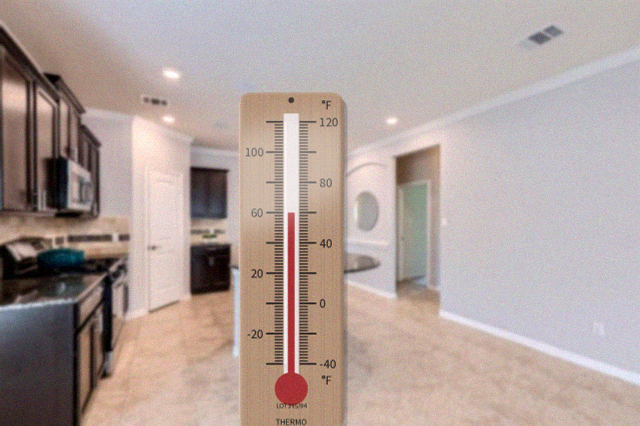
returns 60 °F
